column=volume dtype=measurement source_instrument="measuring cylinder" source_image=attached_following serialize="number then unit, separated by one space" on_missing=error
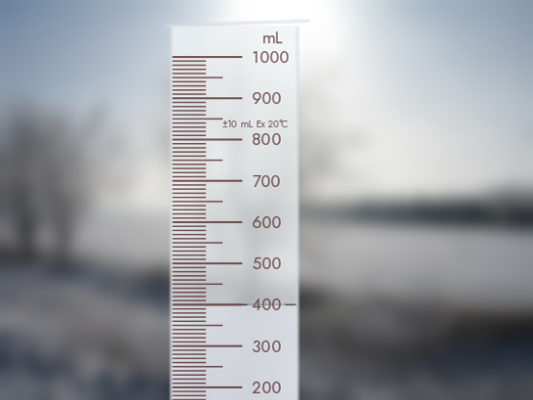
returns 400 mL
